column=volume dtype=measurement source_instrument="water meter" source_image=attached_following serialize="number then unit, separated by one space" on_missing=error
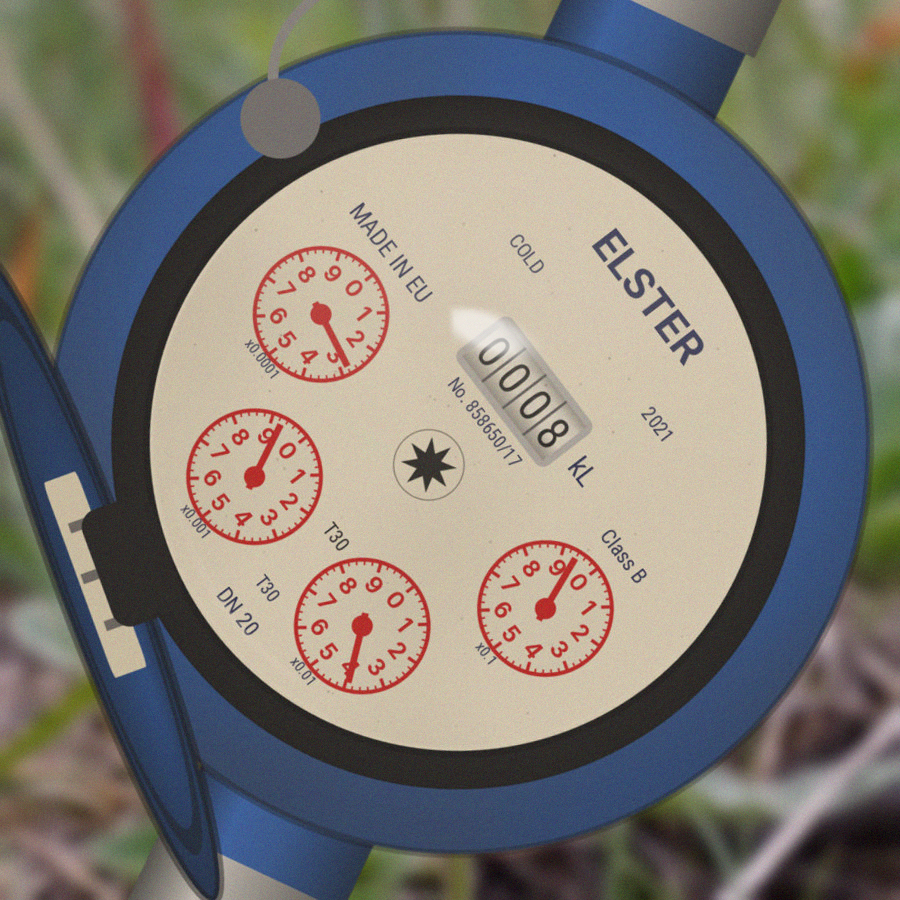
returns 7.9392 kL
